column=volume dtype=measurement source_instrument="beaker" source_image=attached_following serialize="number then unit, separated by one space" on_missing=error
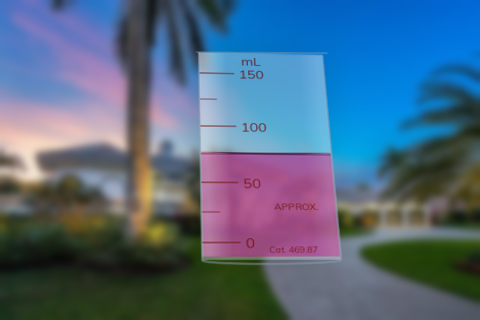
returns 75 mL
